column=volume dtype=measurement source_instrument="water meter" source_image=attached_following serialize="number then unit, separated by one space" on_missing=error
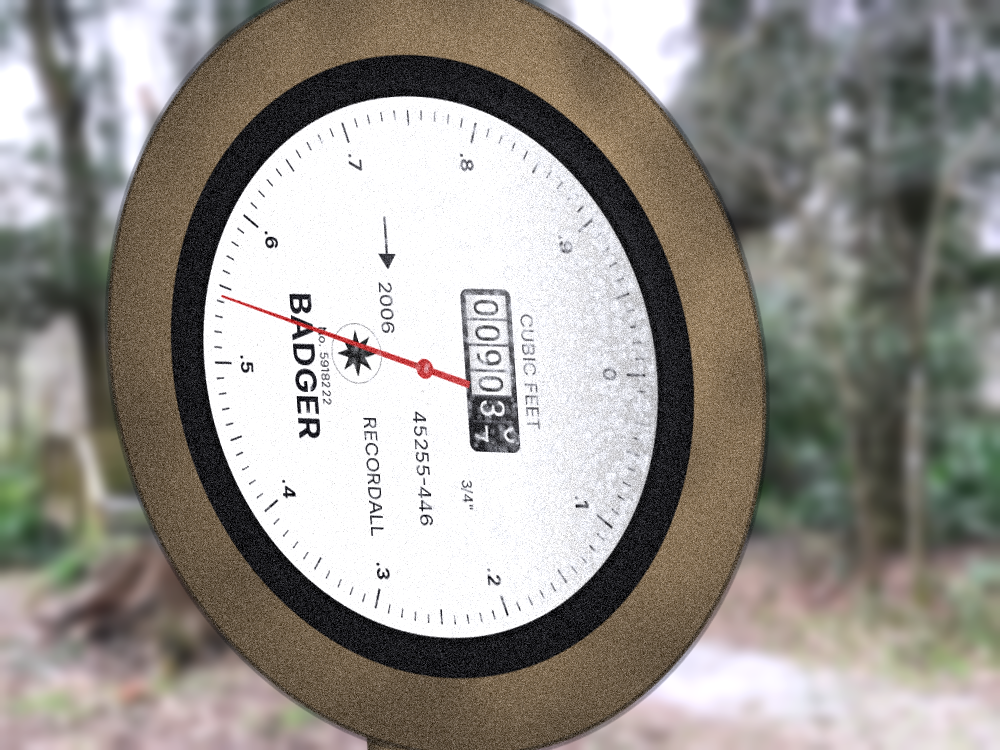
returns 9036.54 ft³
